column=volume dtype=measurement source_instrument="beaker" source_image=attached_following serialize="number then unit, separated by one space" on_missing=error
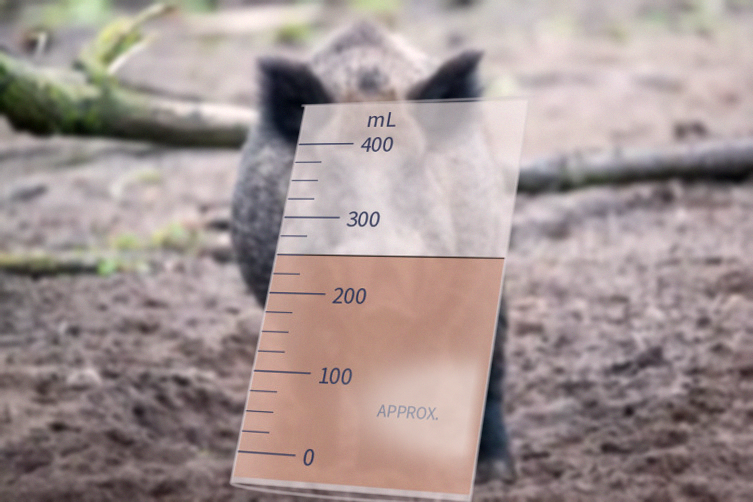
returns 250 mL
